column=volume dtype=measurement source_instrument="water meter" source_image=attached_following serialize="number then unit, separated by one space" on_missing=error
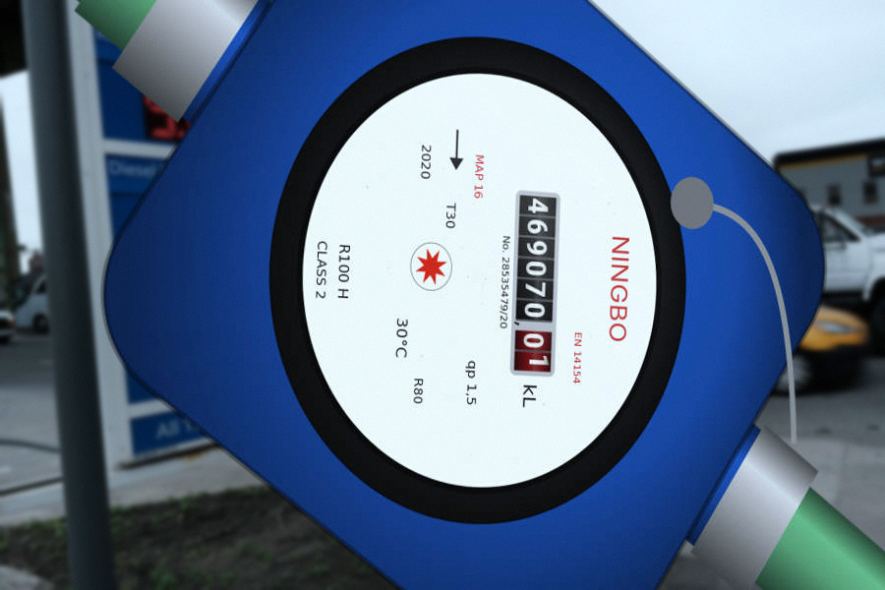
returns 469070.01 kL
